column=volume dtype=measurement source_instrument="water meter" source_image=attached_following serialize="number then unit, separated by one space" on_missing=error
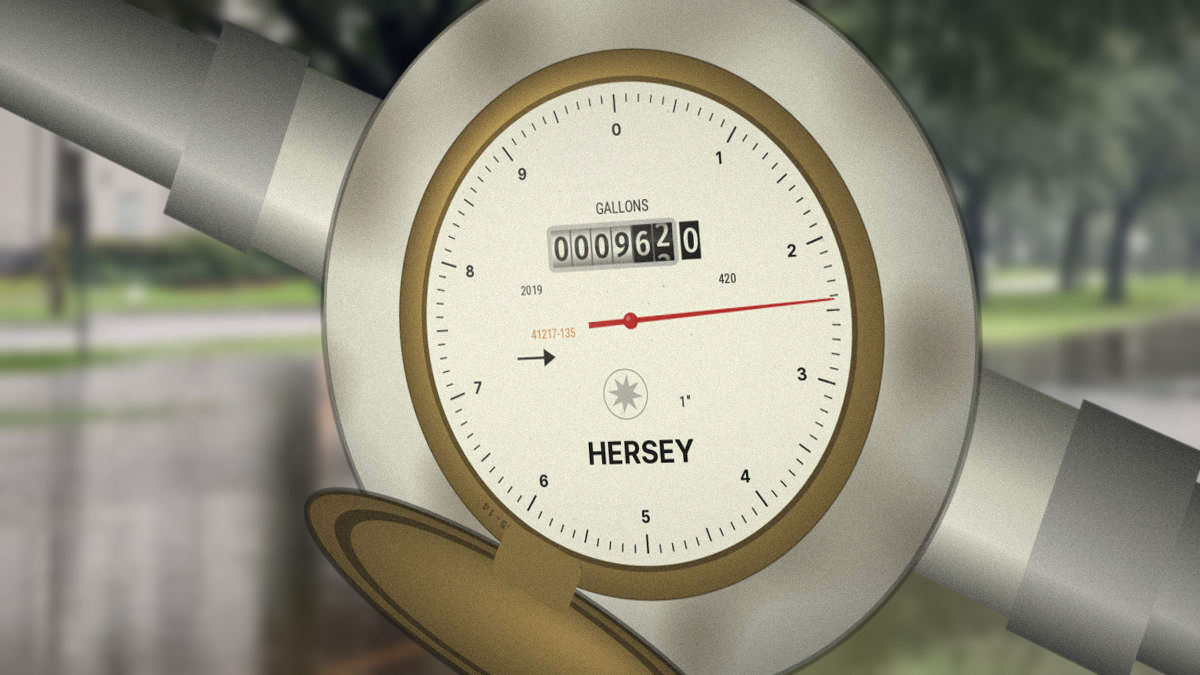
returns 9622.4 gal
